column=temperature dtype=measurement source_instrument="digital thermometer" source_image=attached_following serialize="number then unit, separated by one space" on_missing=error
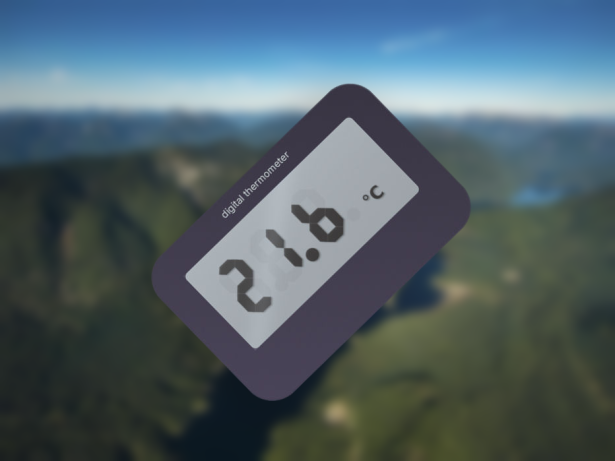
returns 21.6 °C
